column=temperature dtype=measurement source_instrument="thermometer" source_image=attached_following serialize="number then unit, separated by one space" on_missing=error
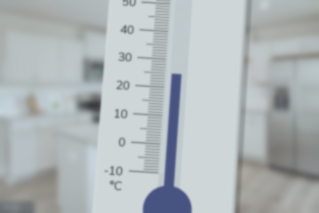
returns 25 °C
